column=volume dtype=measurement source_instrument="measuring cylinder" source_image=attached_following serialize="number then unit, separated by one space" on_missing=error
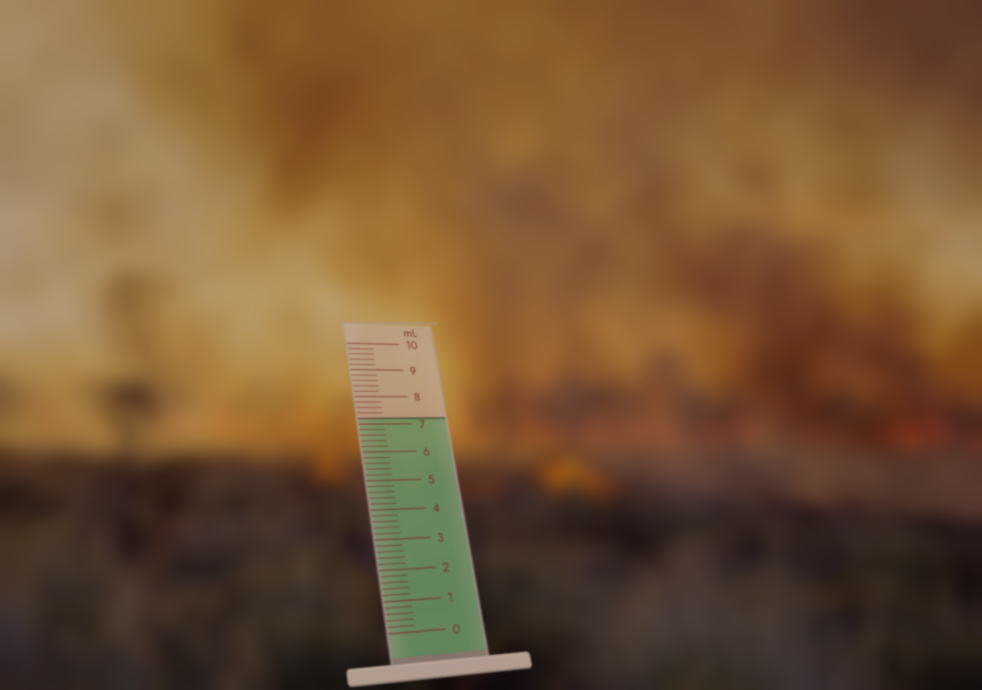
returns 7.2 mL
